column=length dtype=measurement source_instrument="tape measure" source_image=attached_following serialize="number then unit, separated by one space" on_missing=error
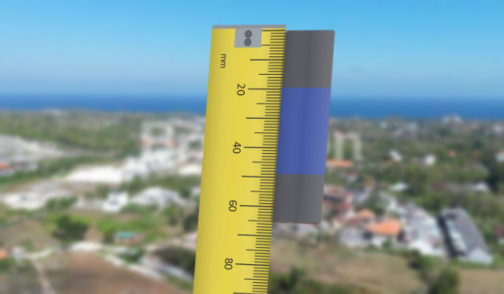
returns 65 mm
